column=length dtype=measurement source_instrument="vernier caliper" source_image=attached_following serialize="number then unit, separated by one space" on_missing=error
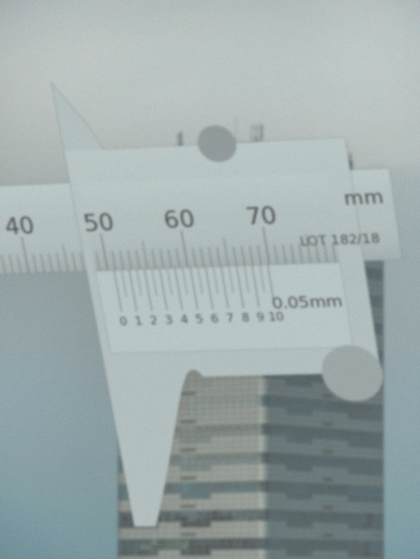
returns 50.8 mm
